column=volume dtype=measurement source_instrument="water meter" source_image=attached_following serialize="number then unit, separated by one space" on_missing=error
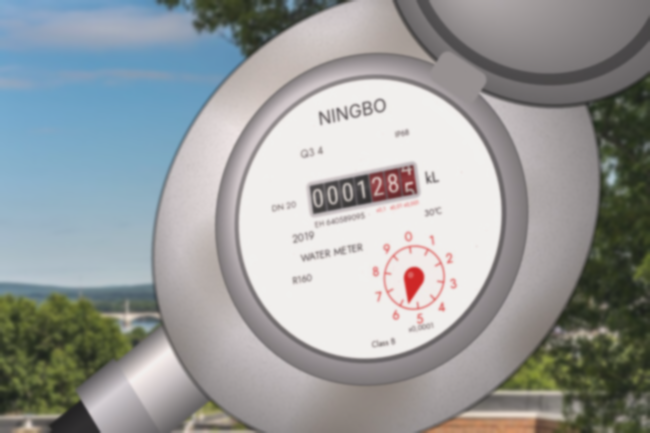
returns 1.2845 kL
